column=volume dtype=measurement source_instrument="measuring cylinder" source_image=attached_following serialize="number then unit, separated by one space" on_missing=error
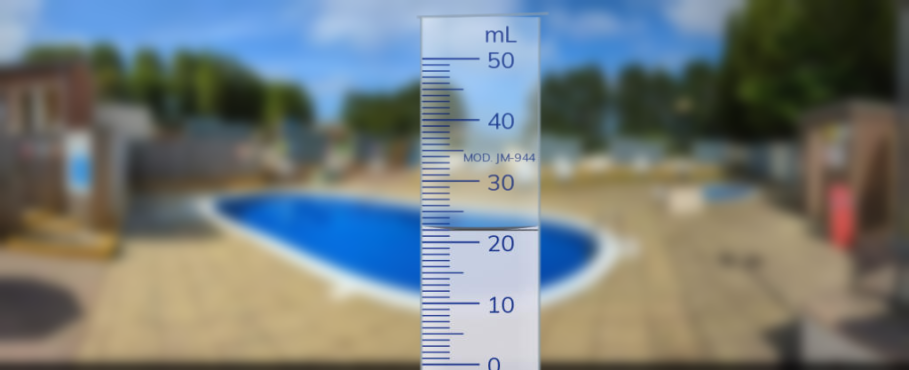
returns 22 mL
